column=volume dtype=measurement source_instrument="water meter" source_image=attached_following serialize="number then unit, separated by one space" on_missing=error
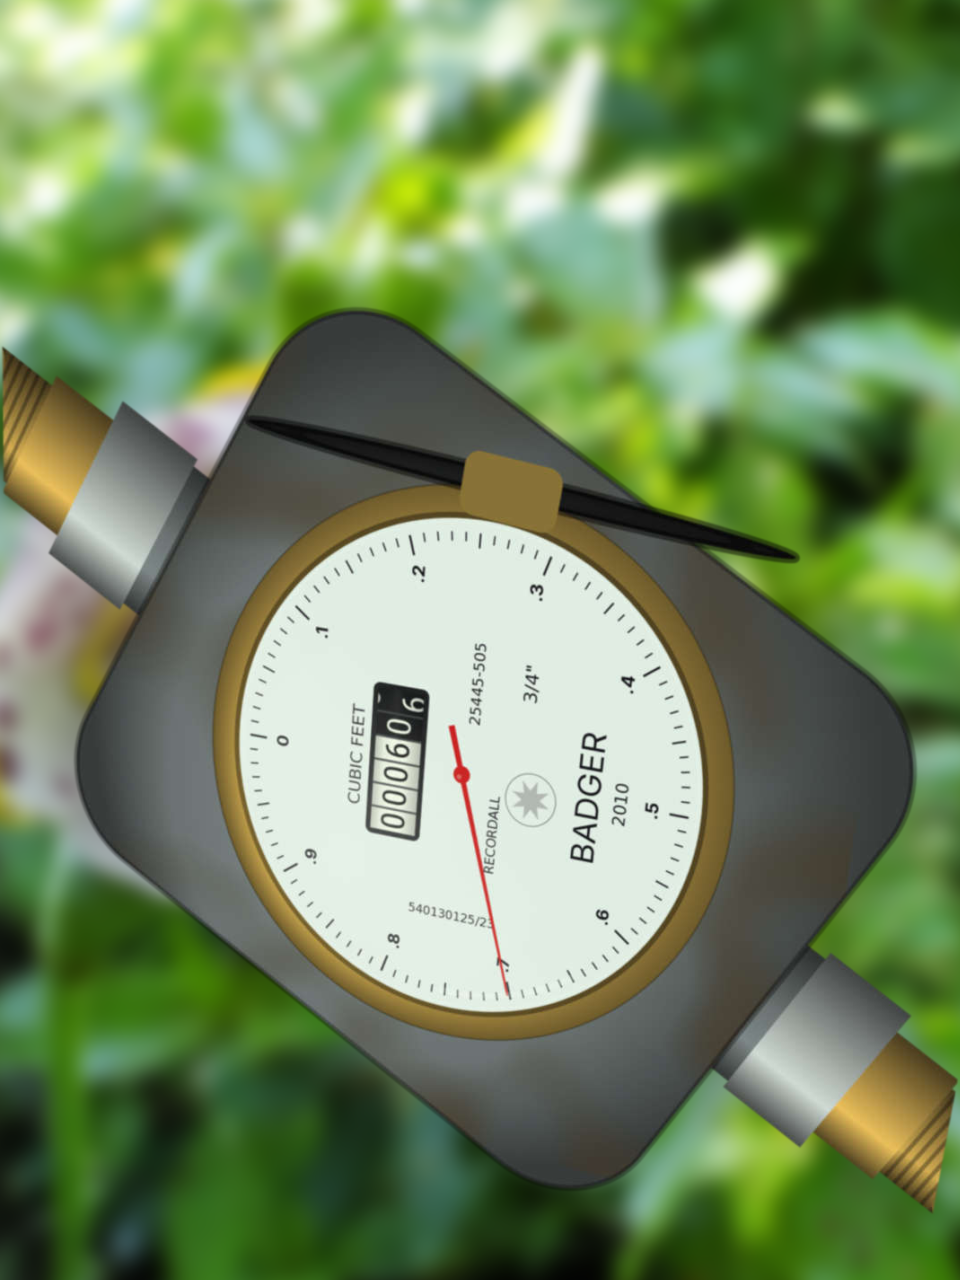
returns 605.70 ft³
